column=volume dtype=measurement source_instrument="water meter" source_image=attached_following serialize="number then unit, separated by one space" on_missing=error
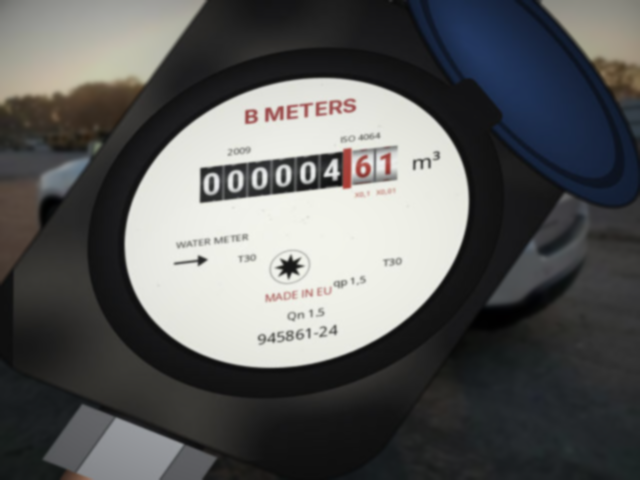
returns 4.61 m³
